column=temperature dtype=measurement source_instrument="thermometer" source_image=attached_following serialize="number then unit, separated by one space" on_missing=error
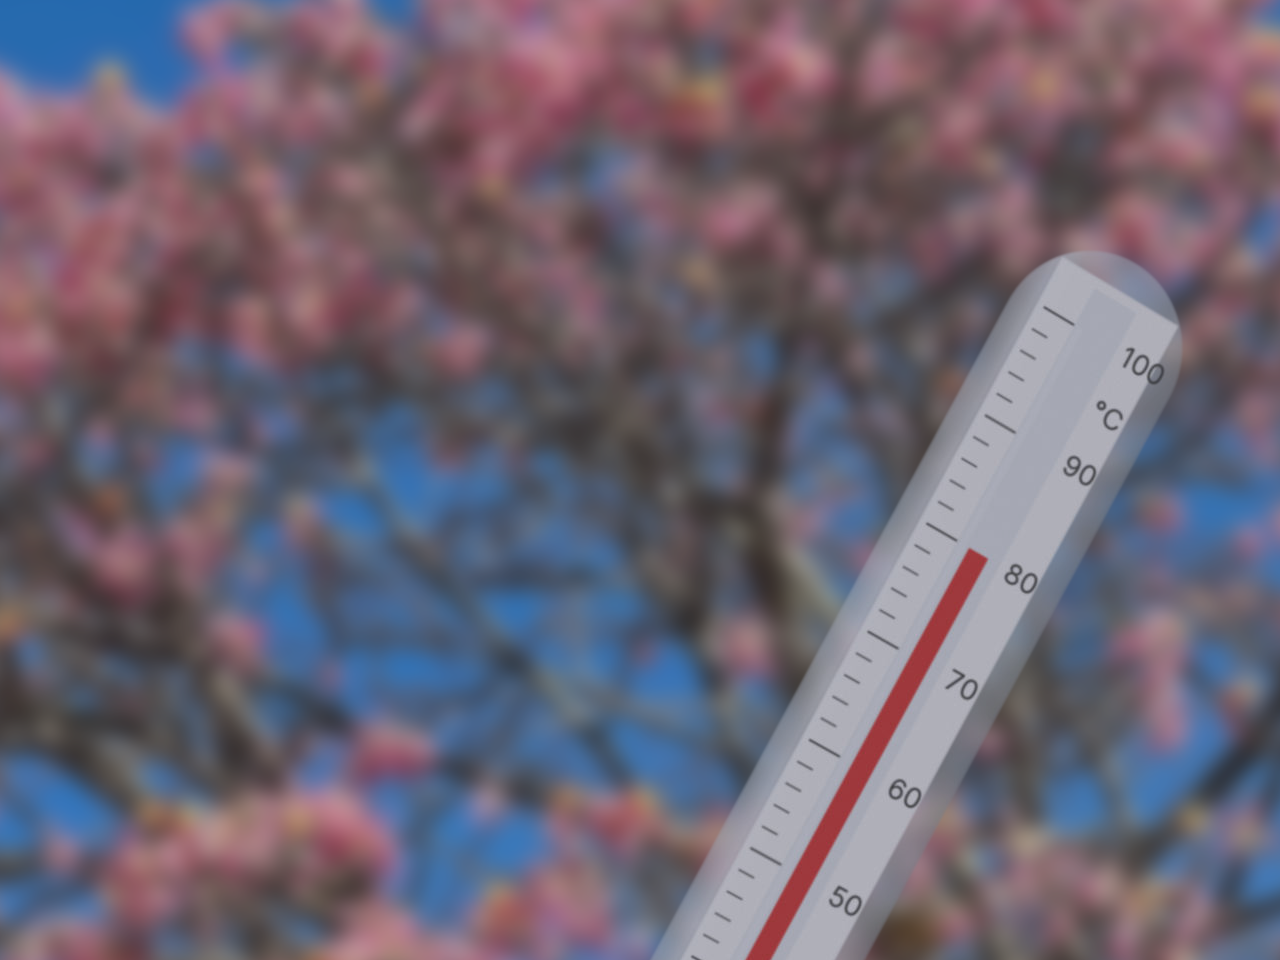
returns 80 °C
